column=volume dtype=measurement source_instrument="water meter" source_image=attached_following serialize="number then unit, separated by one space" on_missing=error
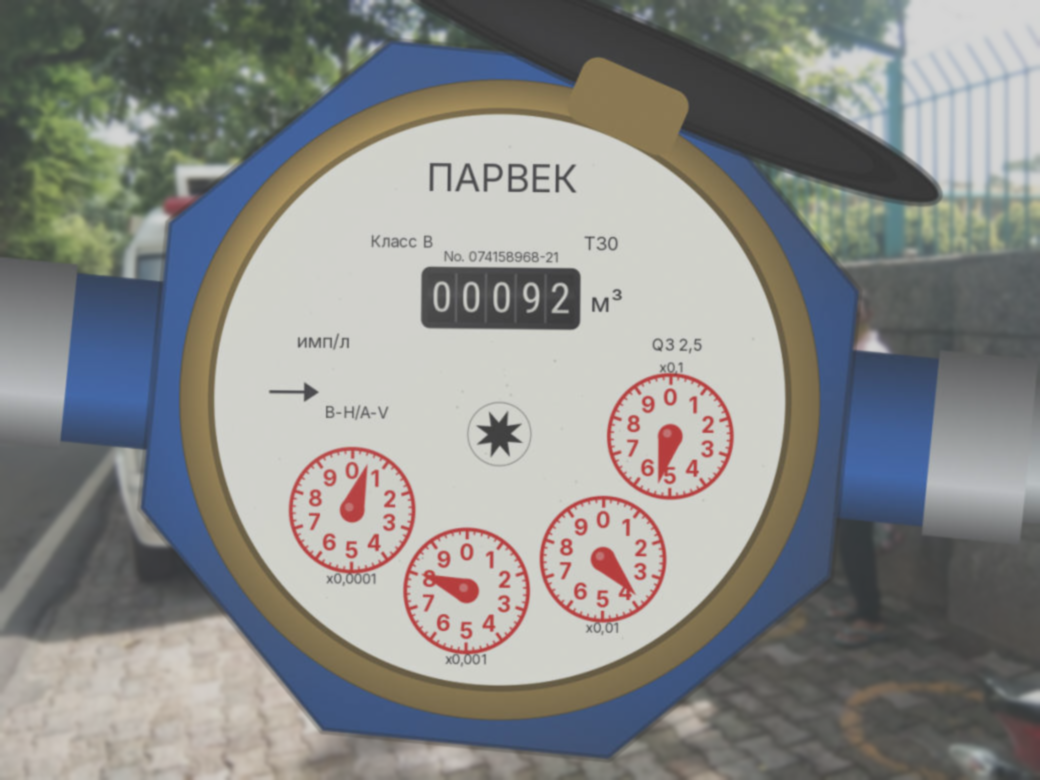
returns 92.5380 m³
